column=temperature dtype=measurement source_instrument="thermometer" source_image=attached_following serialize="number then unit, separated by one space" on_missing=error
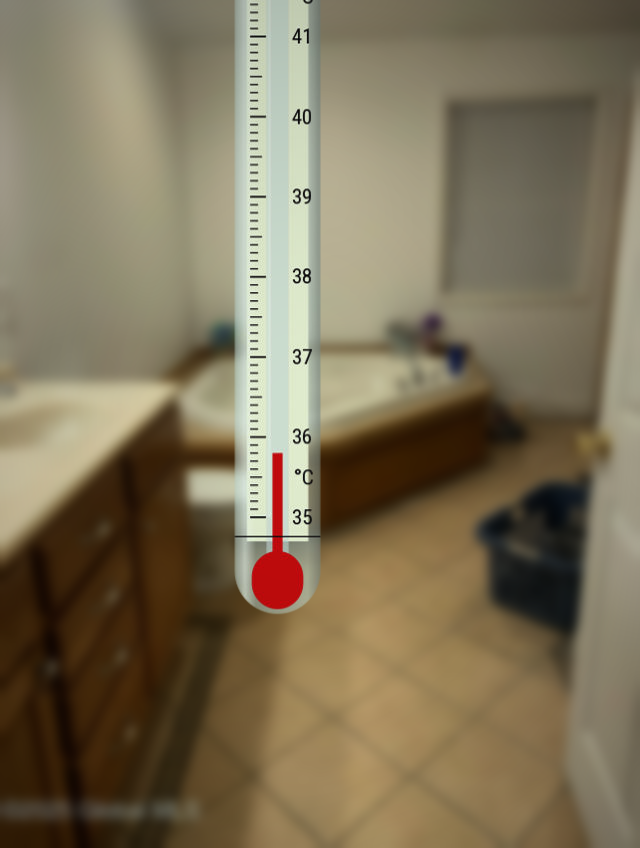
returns 35.8 °C
